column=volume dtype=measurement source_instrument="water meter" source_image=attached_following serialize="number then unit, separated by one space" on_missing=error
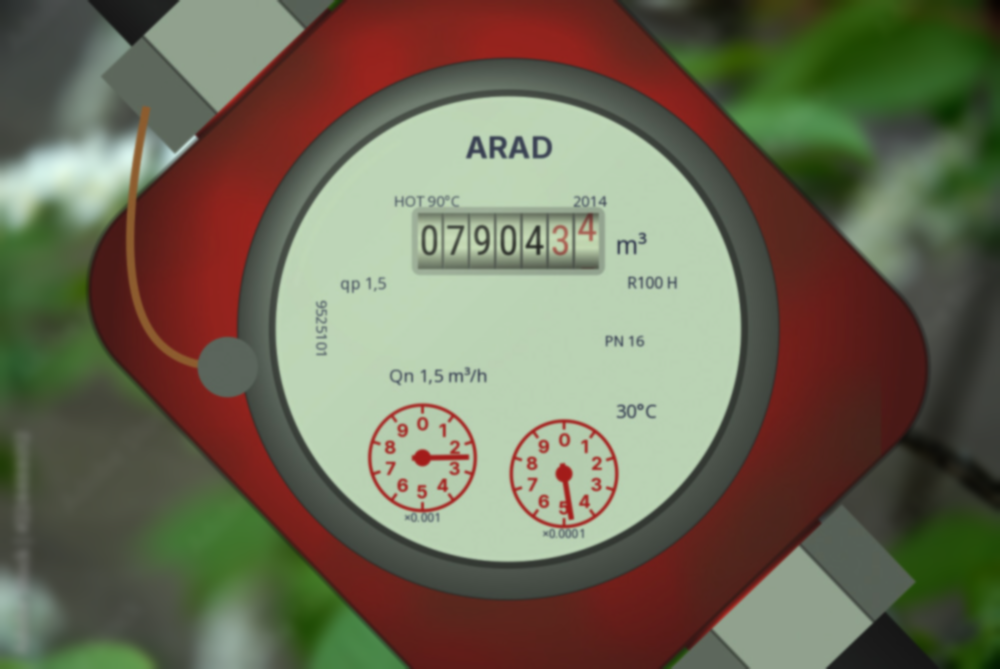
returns 7904.3424 m³
